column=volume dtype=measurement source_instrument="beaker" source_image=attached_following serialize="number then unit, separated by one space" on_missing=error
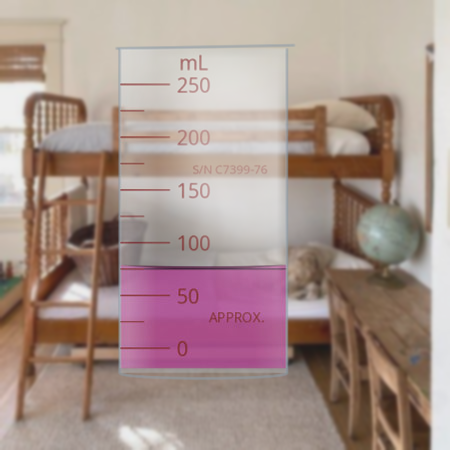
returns 75 mL
